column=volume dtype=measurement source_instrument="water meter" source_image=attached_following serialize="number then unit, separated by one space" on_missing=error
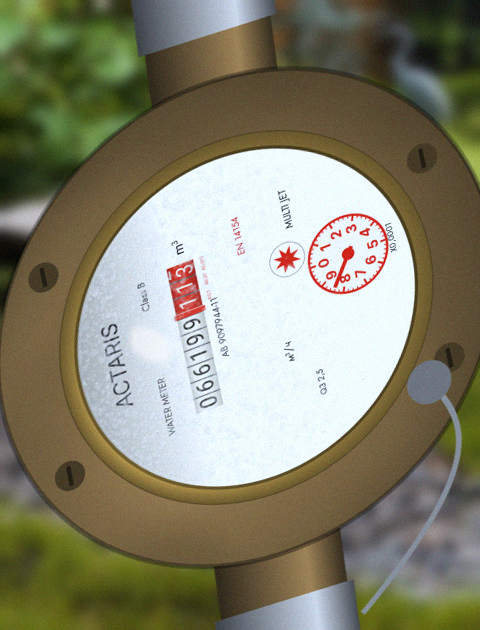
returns 66199.1128 m³
